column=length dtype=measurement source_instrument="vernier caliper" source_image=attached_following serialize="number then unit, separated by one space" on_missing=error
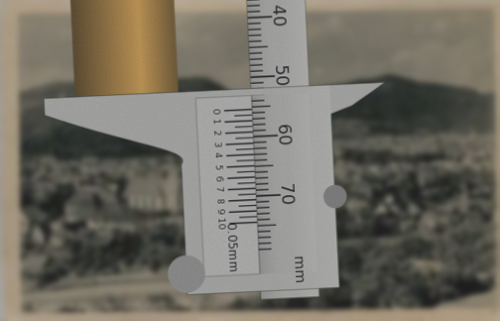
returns 55.4 mm
